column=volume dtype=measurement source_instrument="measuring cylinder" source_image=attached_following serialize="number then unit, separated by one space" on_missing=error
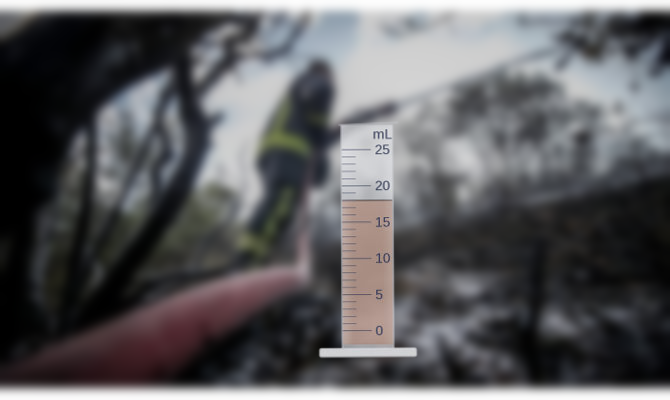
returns 18 mL
